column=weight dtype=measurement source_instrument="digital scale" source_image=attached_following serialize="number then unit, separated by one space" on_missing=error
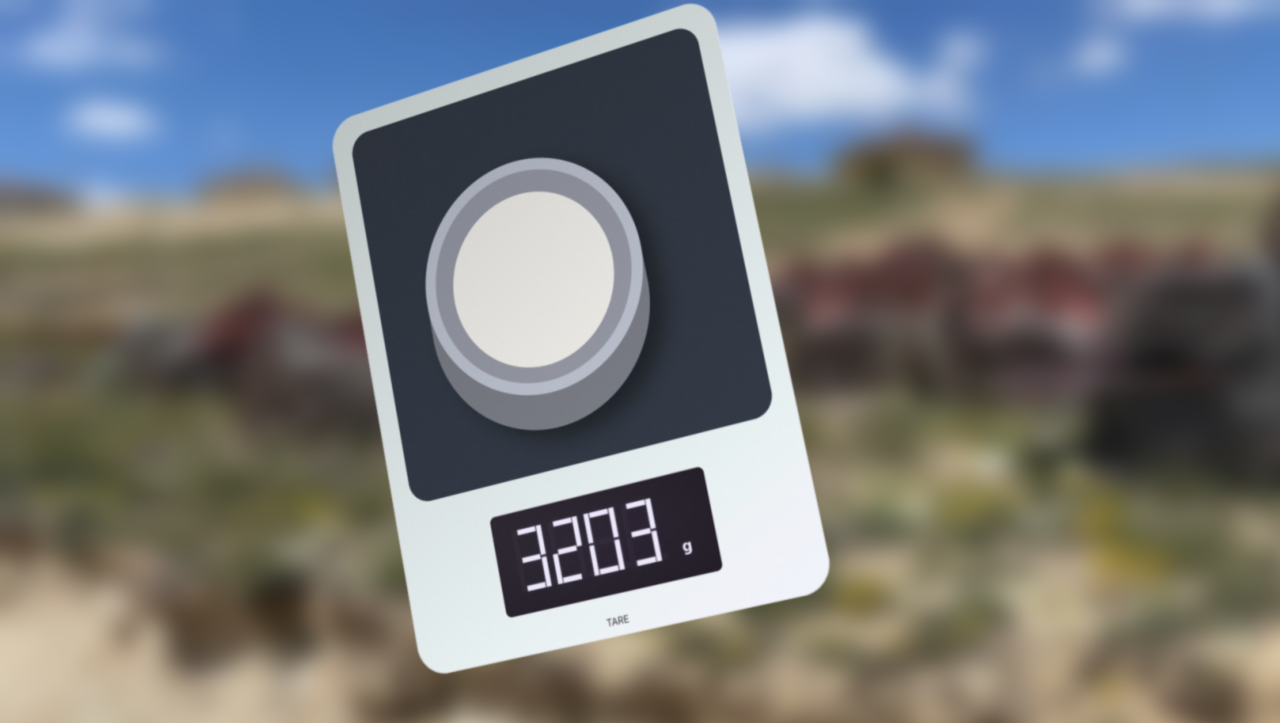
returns 3203 g
